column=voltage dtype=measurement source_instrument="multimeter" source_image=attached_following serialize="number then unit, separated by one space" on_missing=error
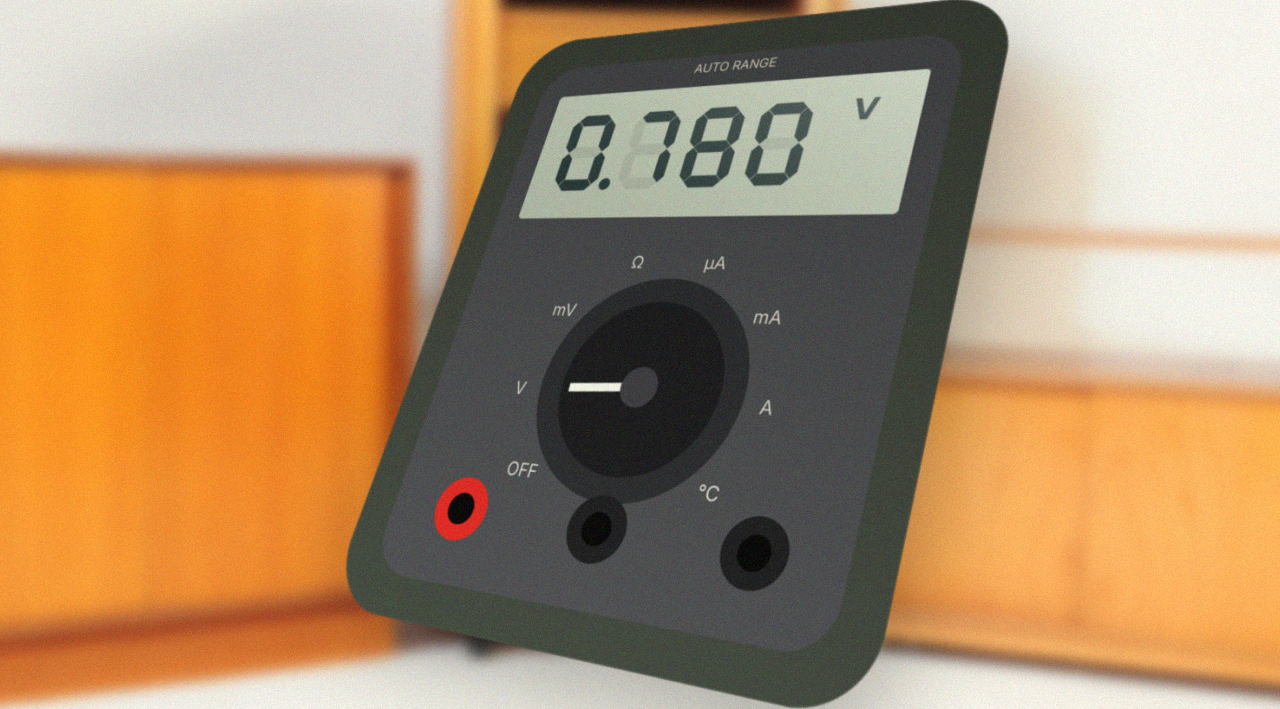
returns 0.780 V
